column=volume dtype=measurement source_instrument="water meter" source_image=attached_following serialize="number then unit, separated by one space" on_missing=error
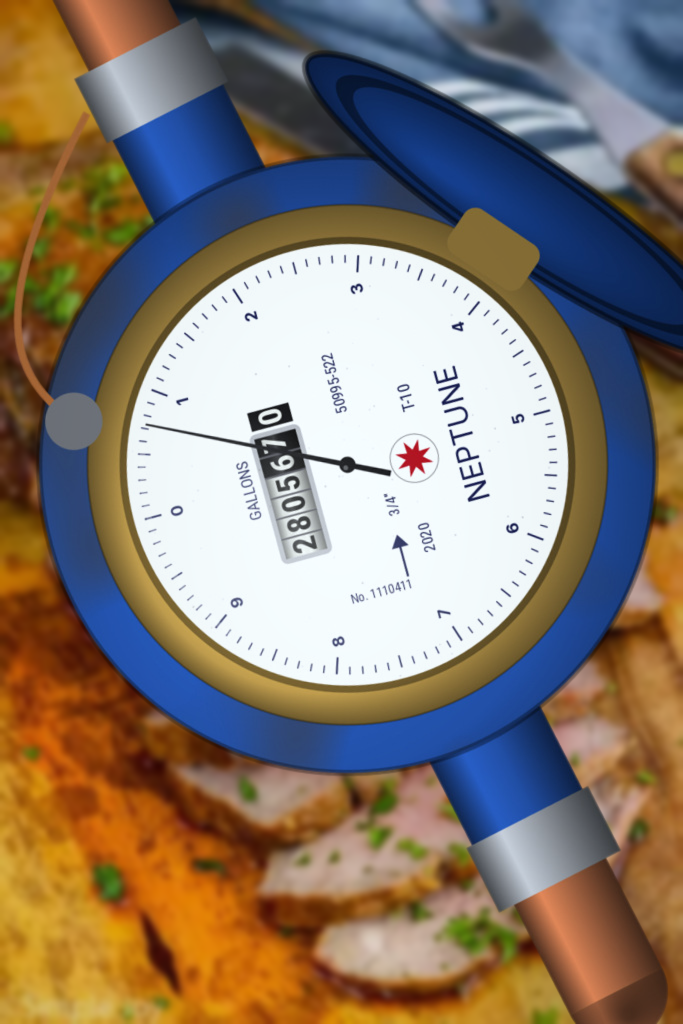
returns 2805670.7 gal
